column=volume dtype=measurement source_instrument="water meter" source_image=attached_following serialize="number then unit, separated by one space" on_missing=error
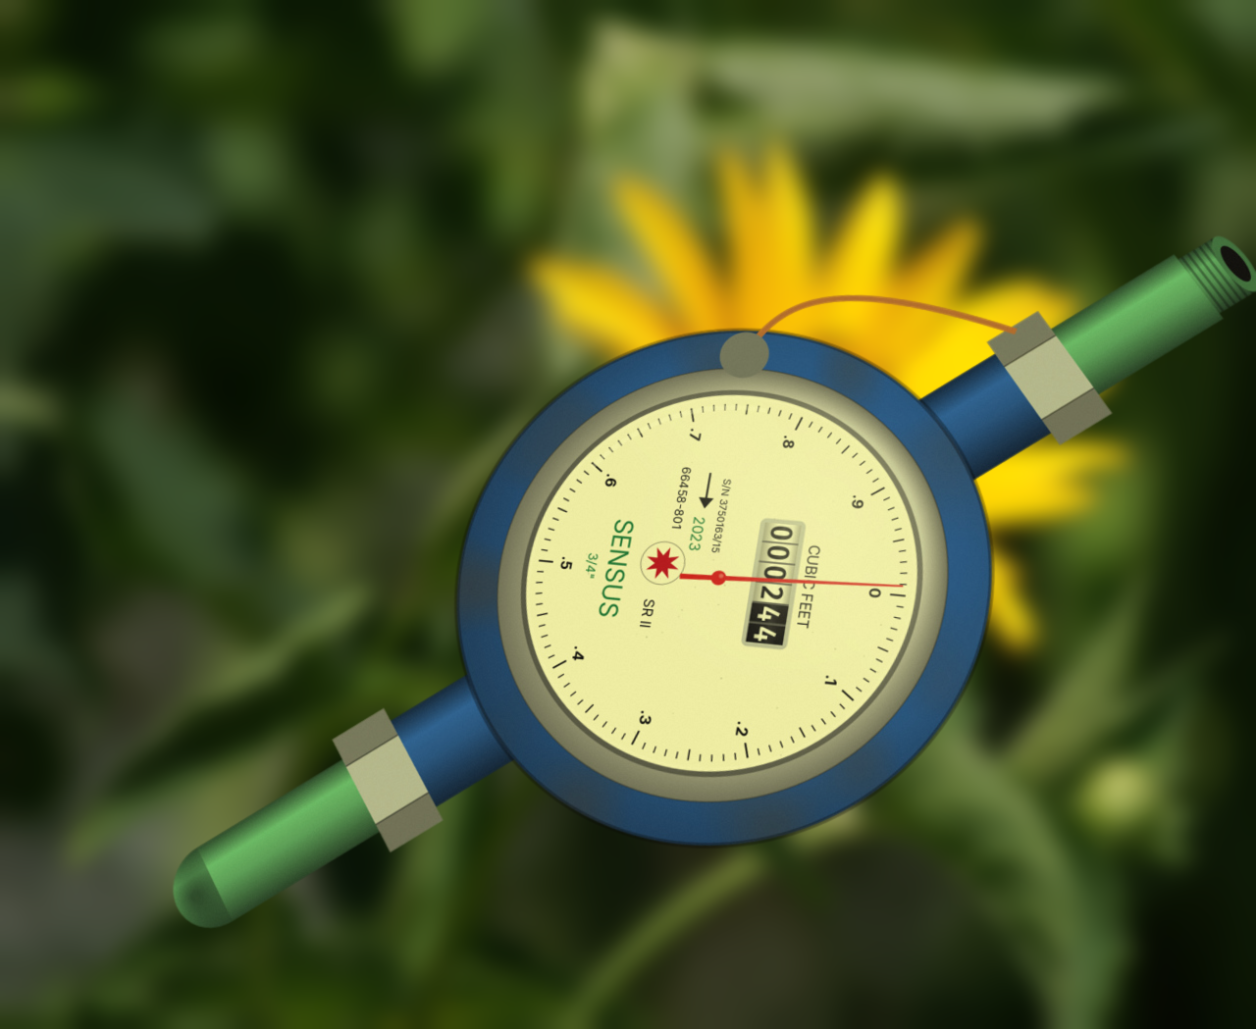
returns 243.99 ft³
